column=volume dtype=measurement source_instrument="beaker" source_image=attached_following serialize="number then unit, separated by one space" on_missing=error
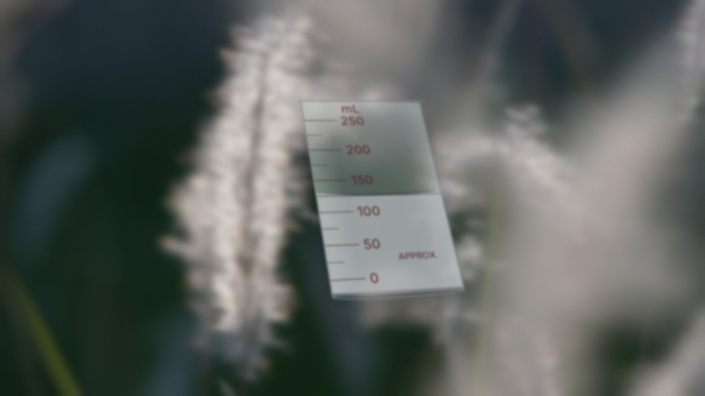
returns 125 mL
